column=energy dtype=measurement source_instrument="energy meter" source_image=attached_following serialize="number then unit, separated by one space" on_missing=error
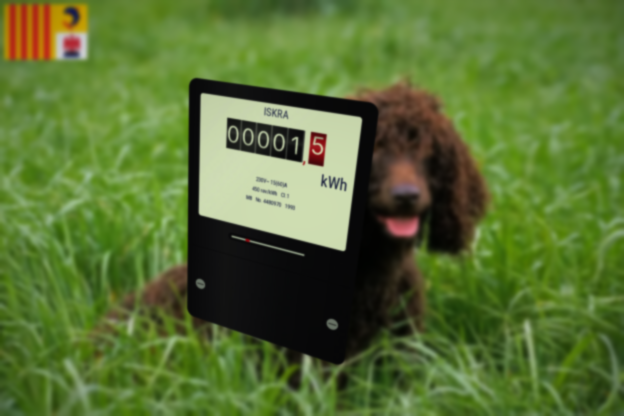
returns 1.5 kWh
